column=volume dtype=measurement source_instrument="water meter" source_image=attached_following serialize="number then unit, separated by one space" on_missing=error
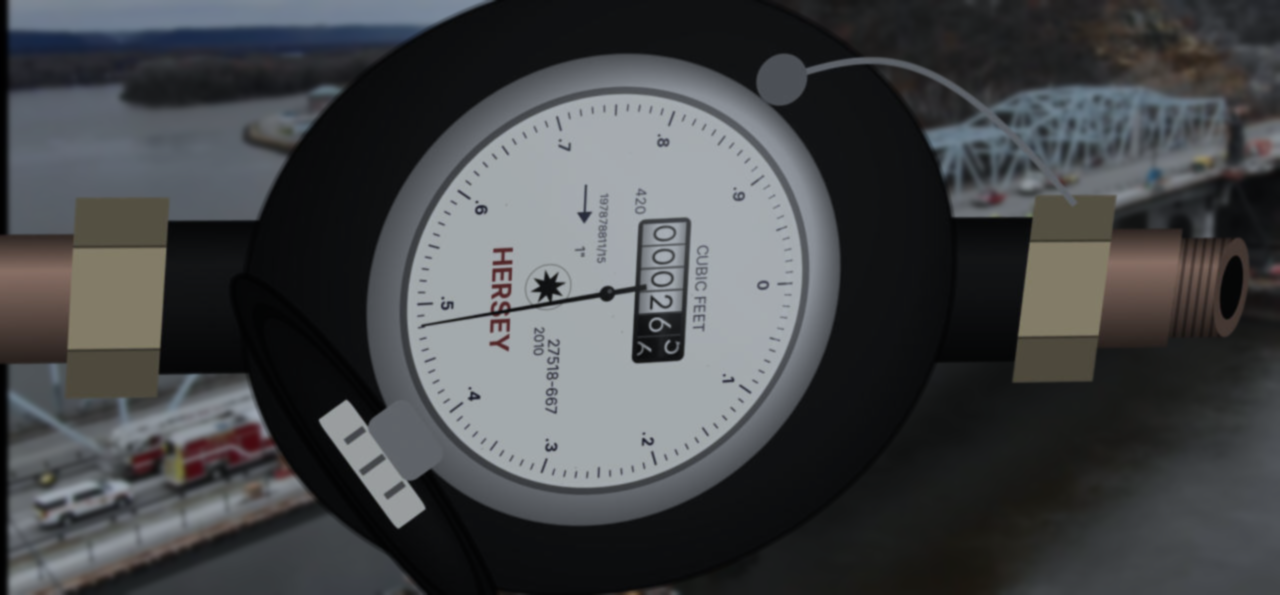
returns 265.48 ft³
